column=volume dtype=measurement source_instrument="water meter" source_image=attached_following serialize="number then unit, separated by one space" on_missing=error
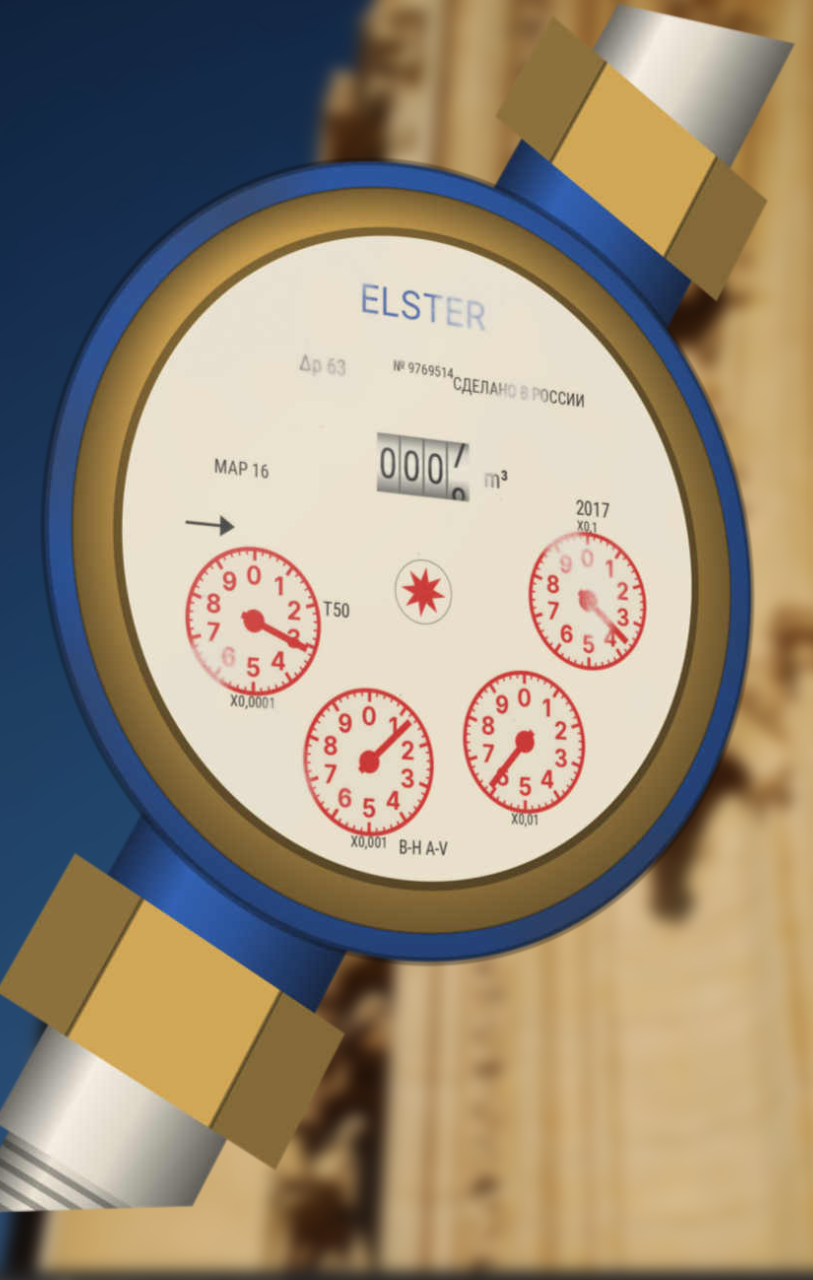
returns 7.3613 m³
